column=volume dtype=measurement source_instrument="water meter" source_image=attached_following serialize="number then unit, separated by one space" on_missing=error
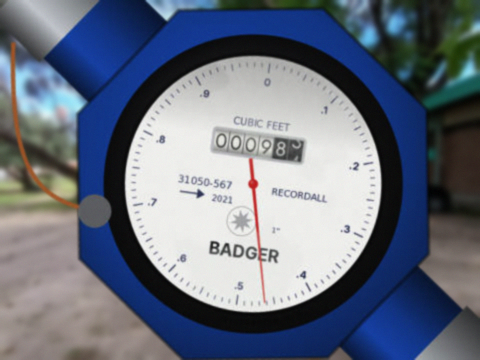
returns 983.46 ft³
